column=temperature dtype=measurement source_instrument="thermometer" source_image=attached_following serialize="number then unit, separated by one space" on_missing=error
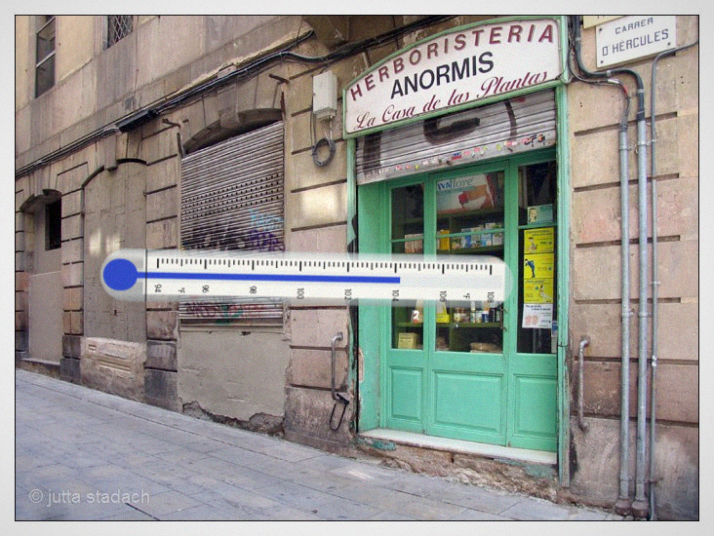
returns 104.2 °F
